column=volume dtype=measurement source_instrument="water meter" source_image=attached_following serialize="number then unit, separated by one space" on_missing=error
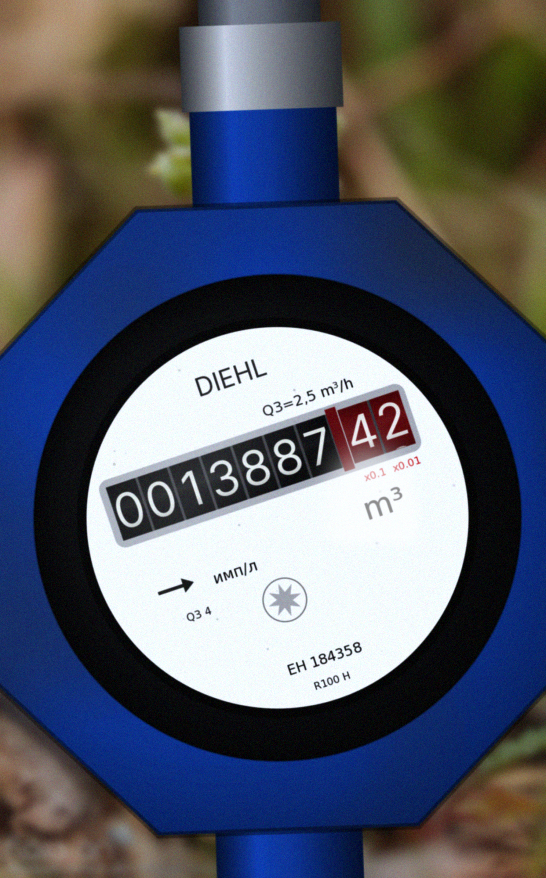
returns 13887.42 m³
